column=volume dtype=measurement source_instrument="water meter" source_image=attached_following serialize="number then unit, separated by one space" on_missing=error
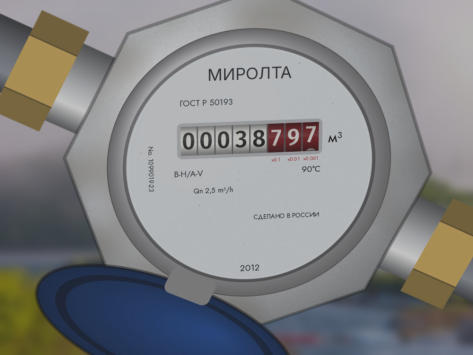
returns 38.797 m³
